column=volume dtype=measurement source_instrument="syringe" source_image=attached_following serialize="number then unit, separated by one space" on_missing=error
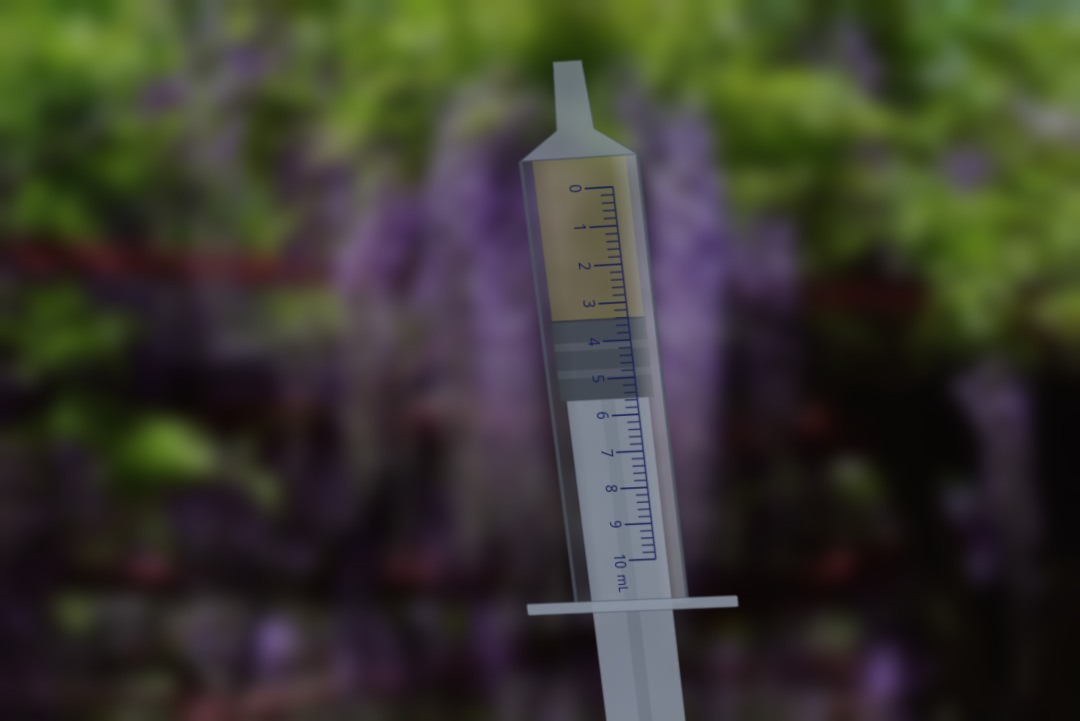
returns 3.4 mL
